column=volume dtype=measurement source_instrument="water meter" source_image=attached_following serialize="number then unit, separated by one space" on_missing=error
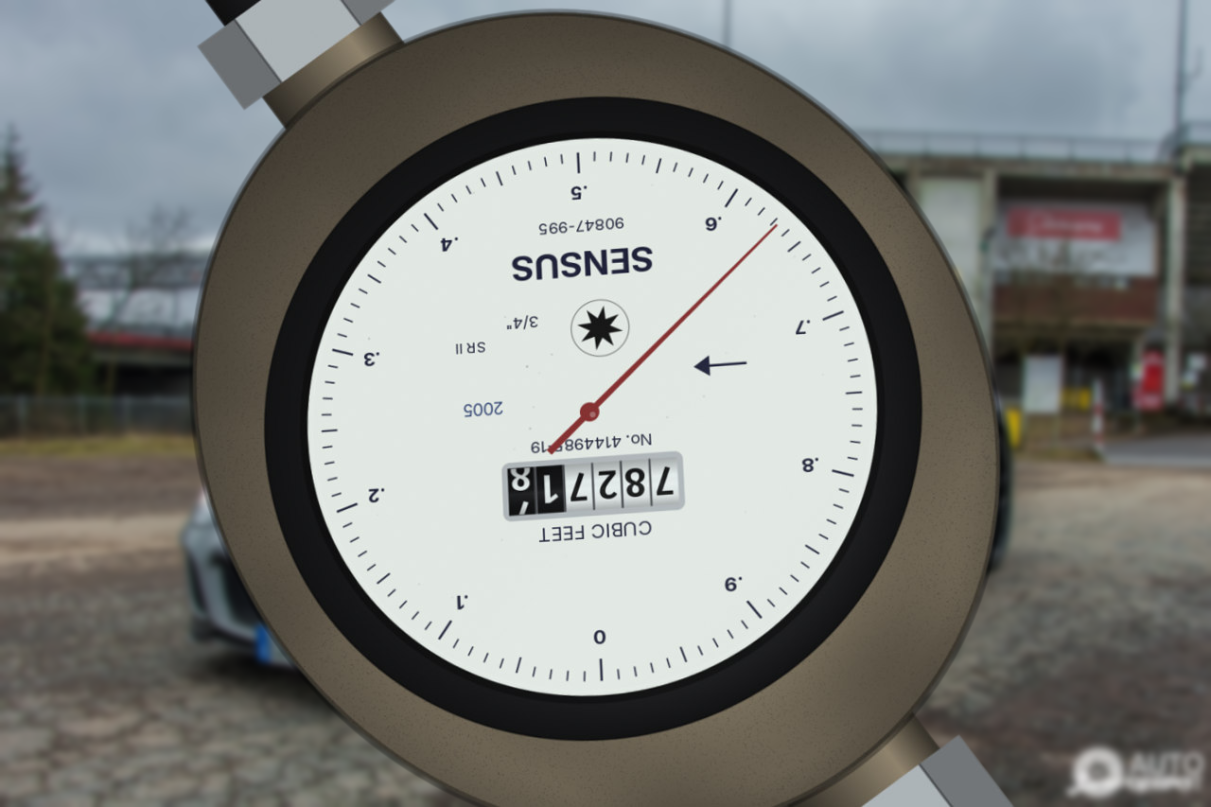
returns 782717.63 ft³
